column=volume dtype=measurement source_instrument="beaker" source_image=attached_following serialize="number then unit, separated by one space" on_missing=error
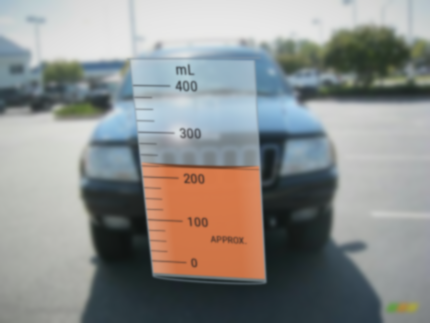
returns 225 mL
